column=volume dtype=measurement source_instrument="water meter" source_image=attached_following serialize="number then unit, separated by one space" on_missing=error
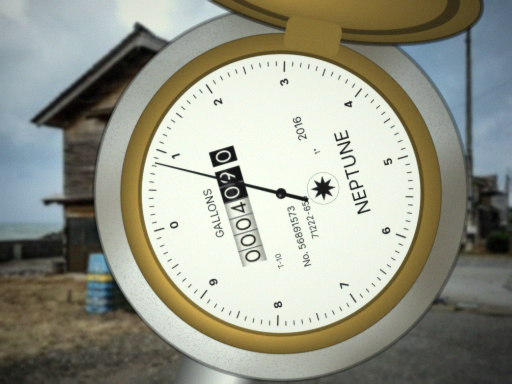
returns 4090.8 gal
